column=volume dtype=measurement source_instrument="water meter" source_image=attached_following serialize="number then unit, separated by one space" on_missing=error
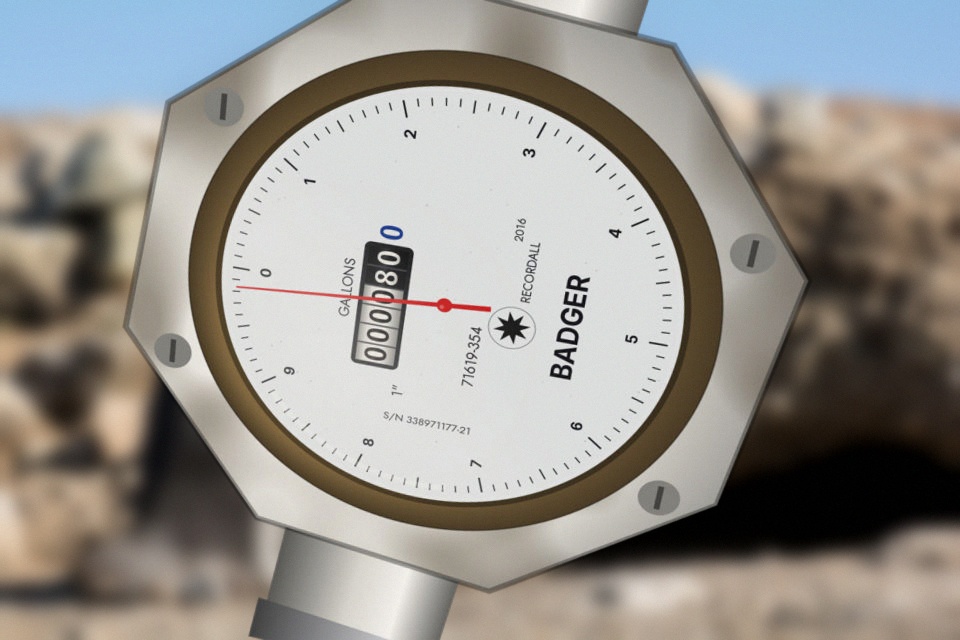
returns 799.8 gal
